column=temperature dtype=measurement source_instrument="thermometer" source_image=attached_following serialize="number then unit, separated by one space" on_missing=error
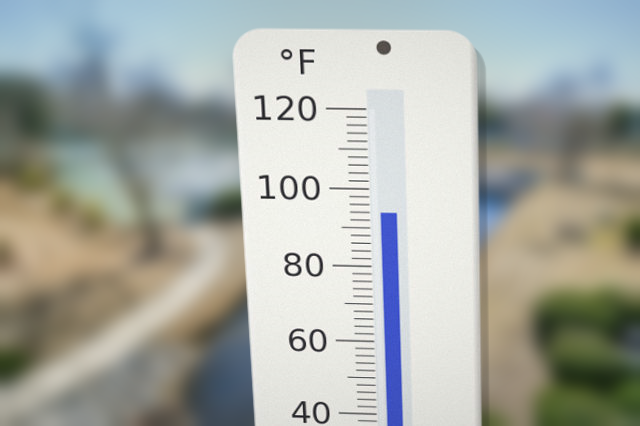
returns 94 °F
